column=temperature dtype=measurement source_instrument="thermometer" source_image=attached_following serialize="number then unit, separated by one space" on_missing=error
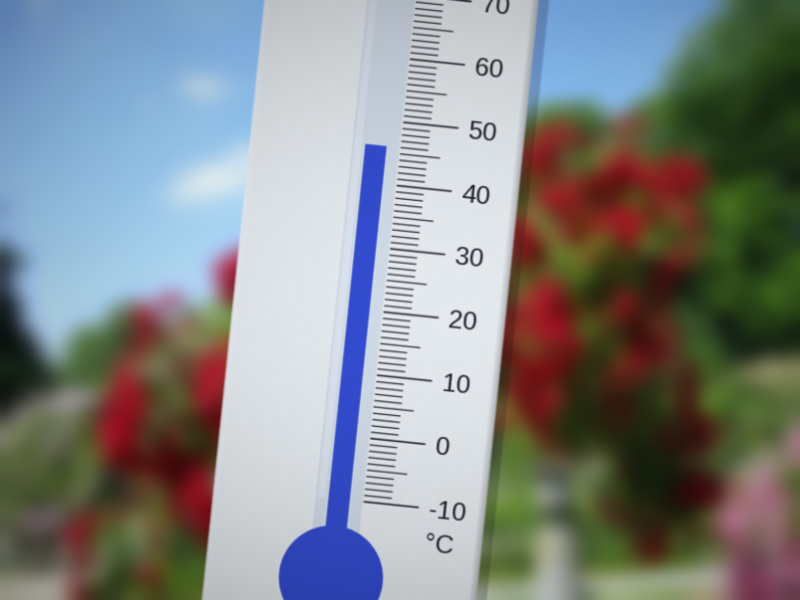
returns 46 °C
